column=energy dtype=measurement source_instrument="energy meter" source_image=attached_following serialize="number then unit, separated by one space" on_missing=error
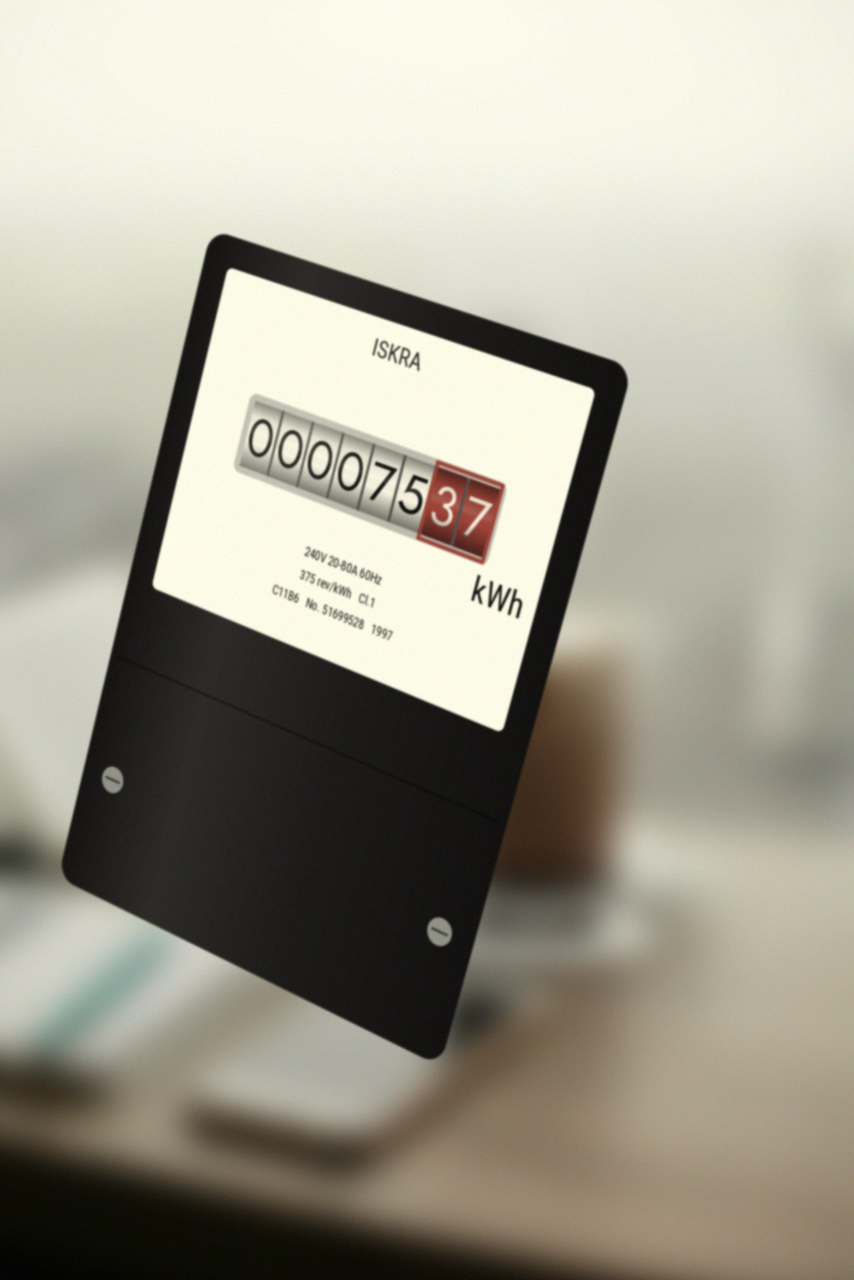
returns 75.37 kWh
